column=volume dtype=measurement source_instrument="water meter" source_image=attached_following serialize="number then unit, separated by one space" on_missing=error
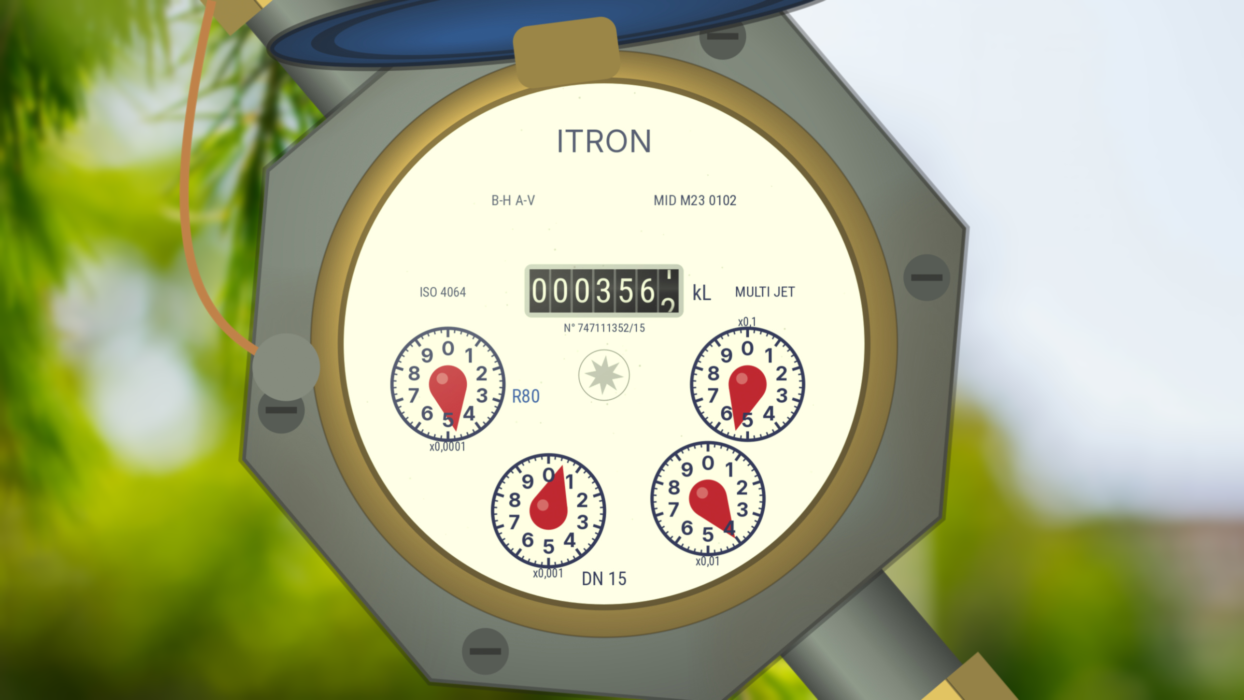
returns 3561.5404 kL
